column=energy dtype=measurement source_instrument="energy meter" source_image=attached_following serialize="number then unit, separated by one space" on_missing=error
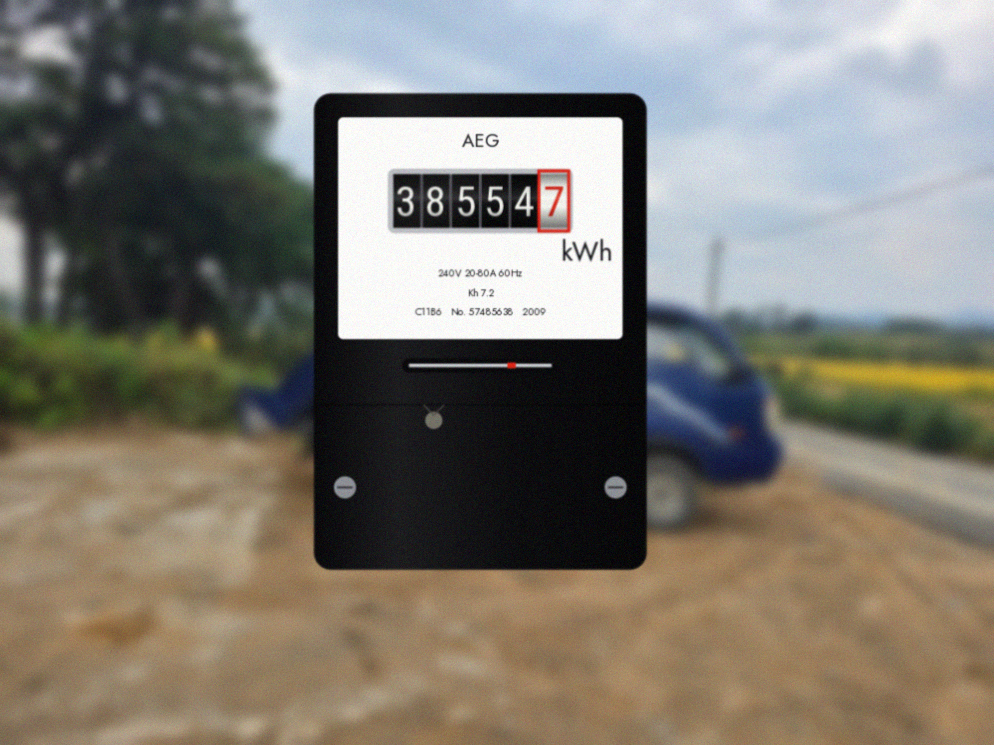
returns 38554.7 kWh
